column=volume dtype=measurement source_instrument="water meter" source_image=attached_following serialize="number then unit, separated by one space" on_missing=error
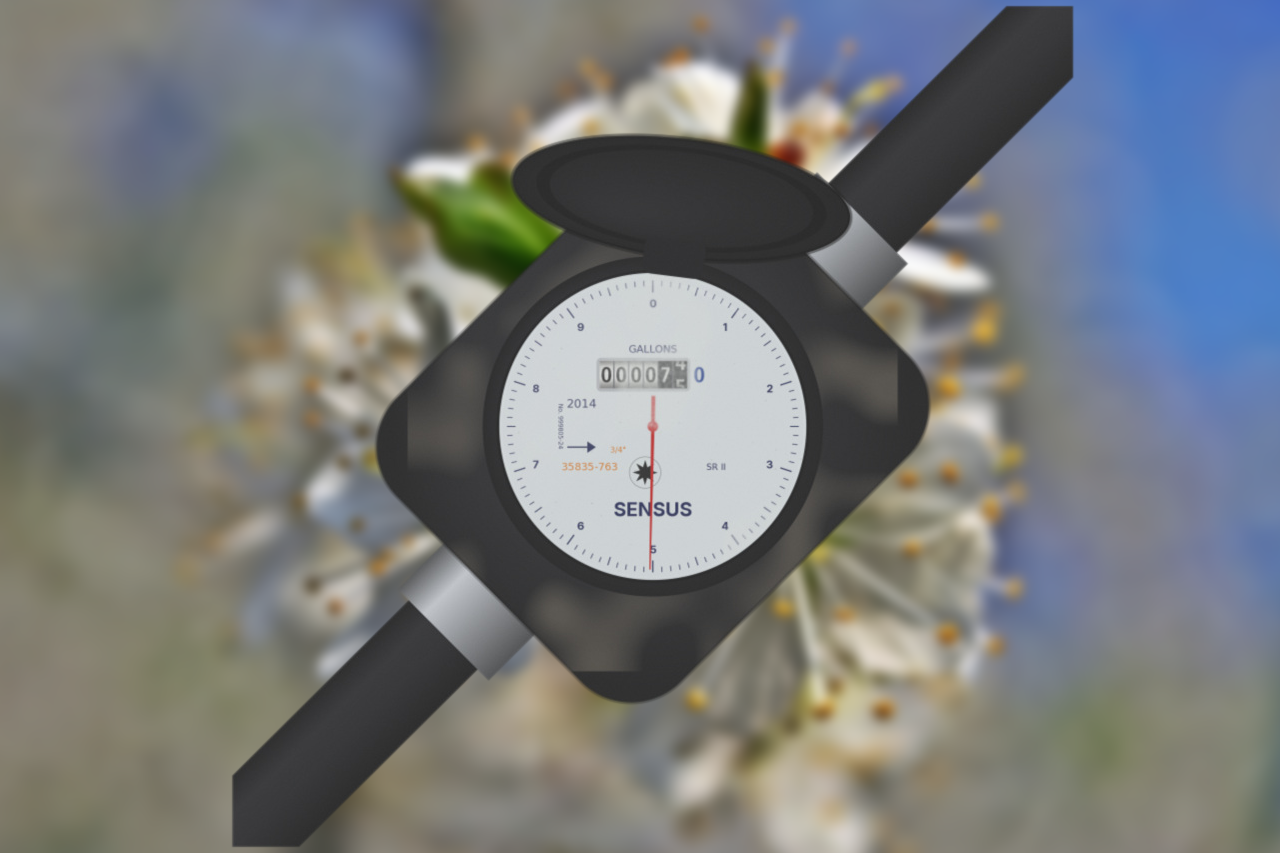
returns 745.0 gal
